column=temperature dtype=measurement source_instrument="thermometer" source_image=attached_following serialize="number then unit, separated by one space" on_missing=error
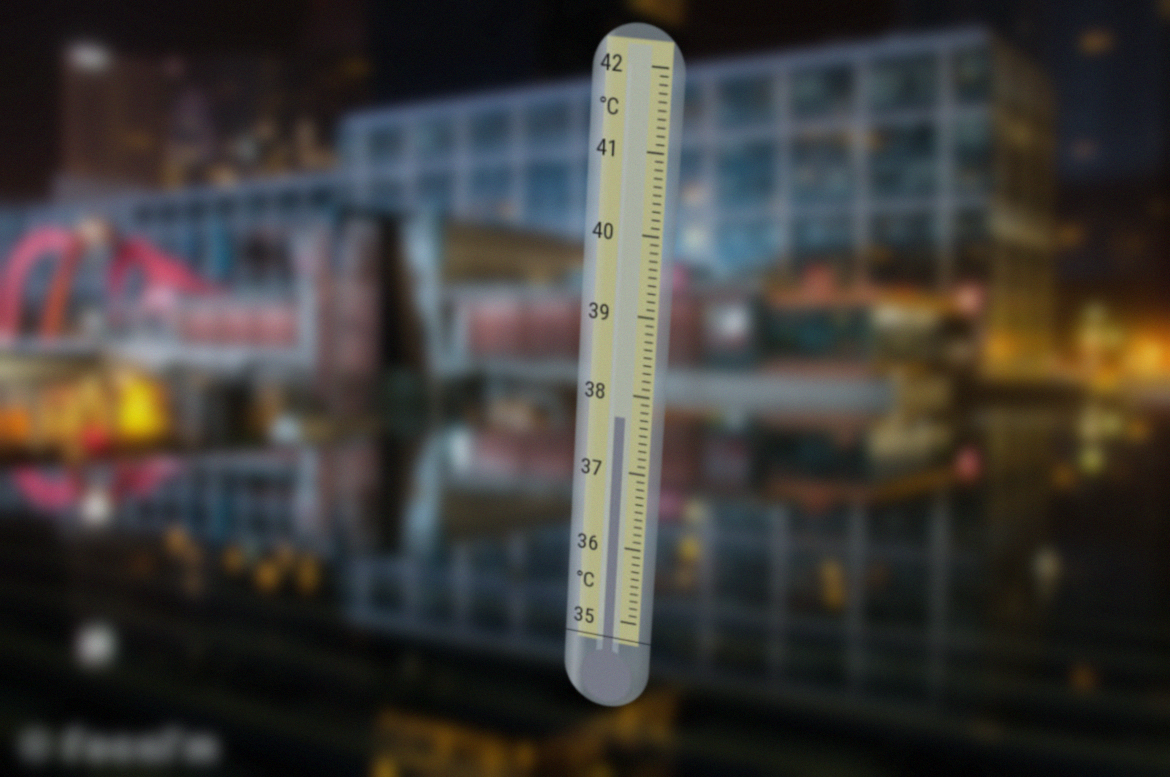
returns 37.7 °C
